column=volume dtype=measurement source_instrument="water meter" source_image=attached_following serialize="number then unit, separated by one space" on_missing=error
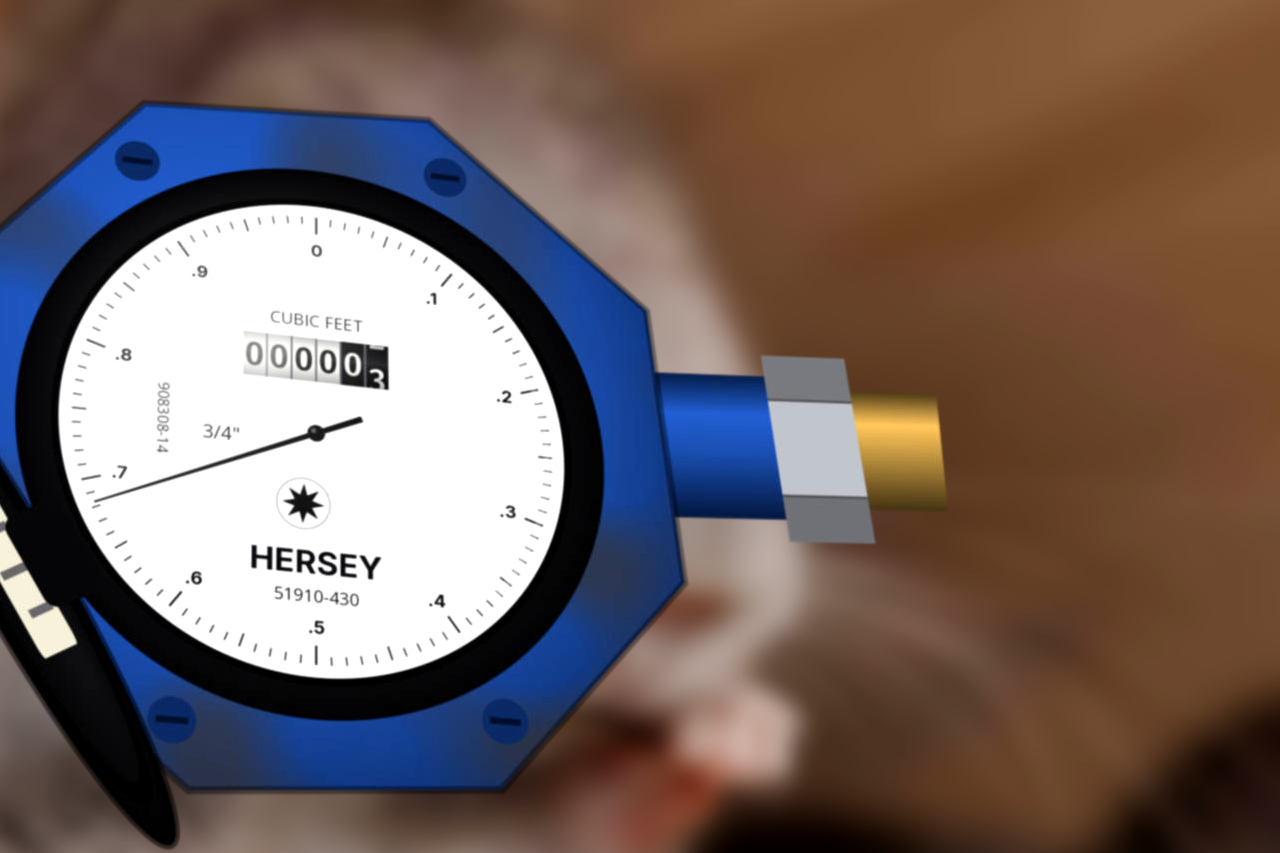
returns 2.68 ft³
